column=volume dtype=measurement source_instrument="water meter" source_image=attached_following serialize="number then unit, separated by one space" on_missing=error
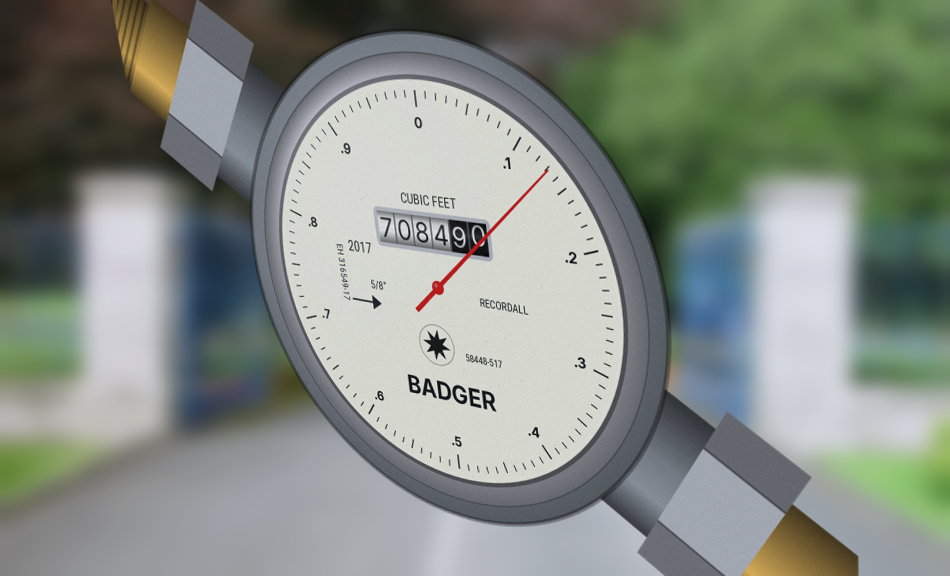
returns 708490.13 ft³
